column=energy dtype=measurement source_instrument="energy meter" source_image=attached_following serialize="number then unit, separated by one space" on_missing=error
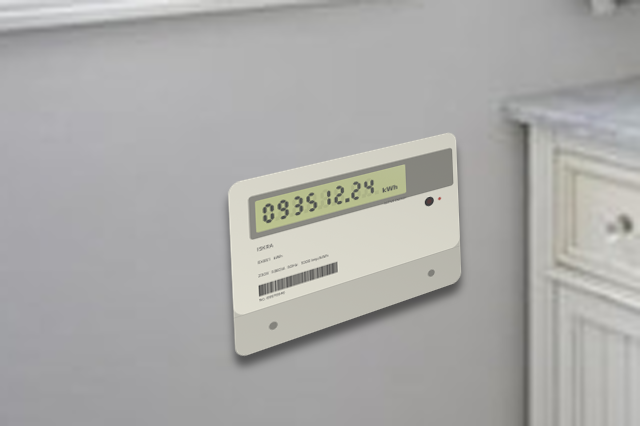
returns 93512.24 kWh
